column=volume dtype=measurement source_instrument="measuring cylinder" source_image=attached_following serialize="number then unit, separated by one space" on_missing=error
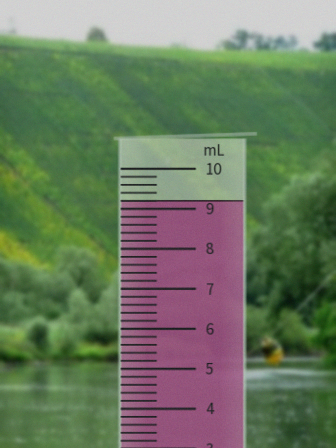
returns 9.2 mL
